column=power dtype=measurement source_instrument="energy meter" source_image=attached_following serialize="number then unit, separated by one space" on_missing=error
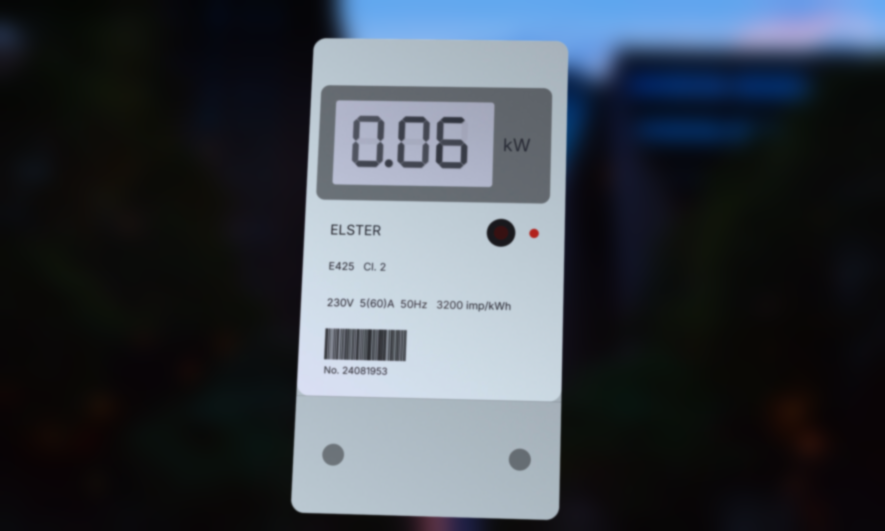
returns 0.06 kW
